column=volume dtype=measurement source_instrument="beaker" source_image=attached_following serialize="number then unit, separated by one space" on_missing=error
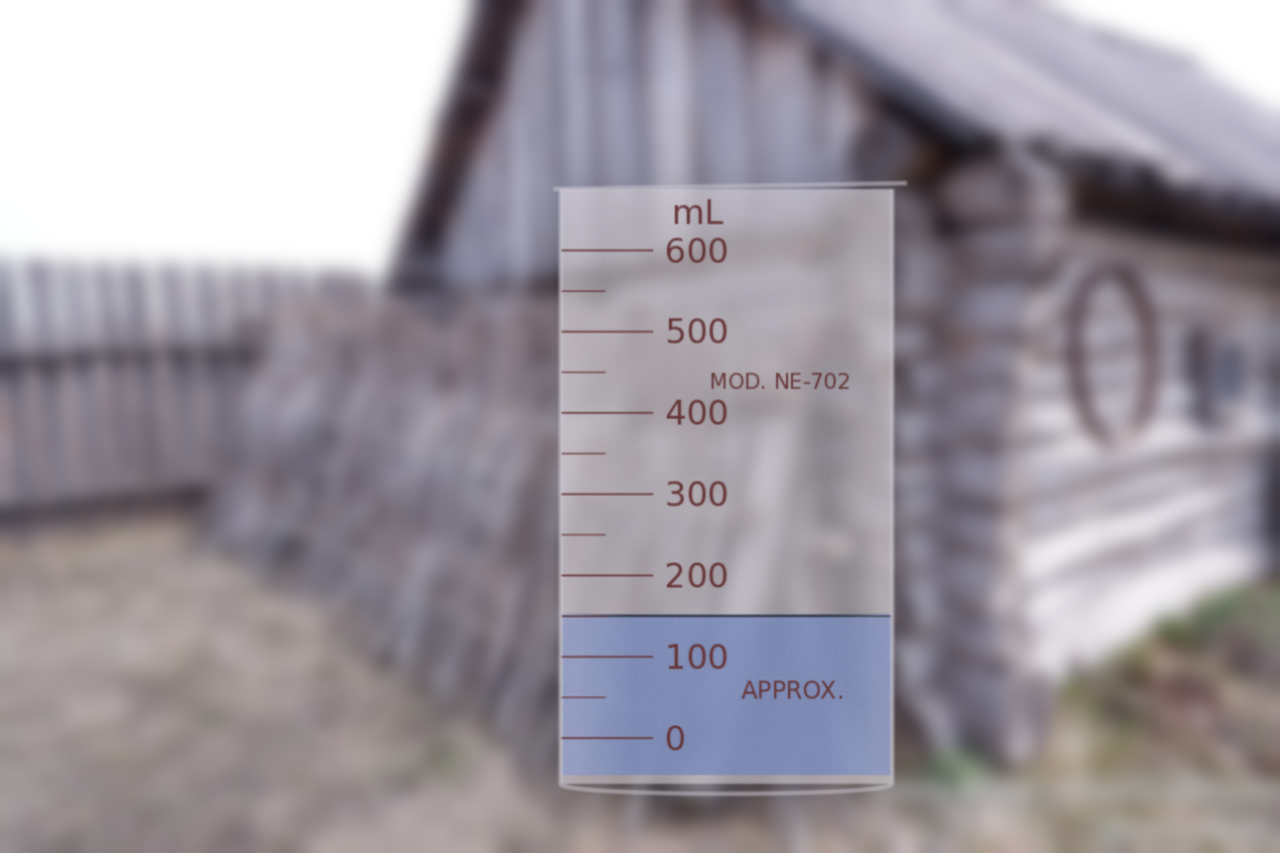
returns 150 mL
